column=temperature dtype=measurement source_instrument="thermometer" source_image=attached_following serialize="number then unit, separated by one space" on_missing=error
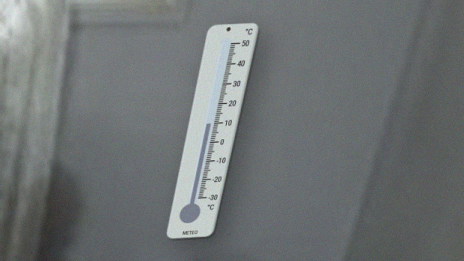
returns 10 °C
